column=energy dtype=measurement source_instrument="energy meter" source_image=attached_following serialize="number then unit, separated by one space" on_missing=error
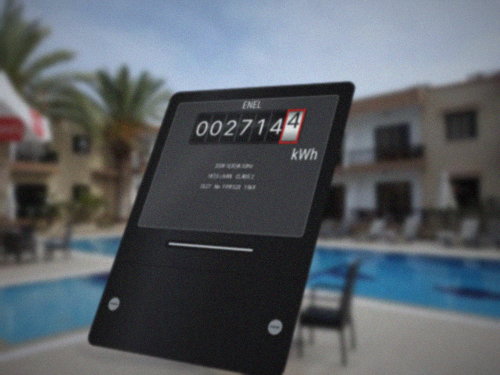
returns 2714.4 kWh
